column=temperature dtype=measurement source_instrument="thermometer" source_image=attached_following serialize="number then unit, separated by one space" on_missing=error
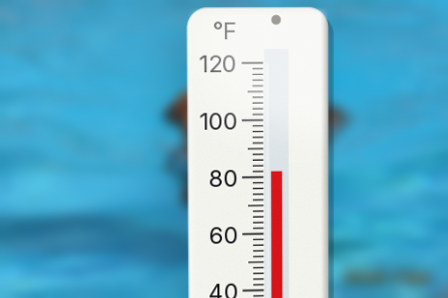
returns 82 °F
